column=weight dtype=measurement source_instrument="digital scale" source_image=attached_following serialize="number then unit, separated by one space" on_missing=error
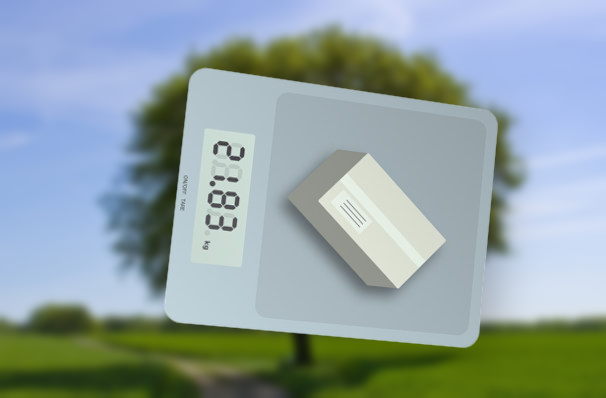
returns 21.83 kg
